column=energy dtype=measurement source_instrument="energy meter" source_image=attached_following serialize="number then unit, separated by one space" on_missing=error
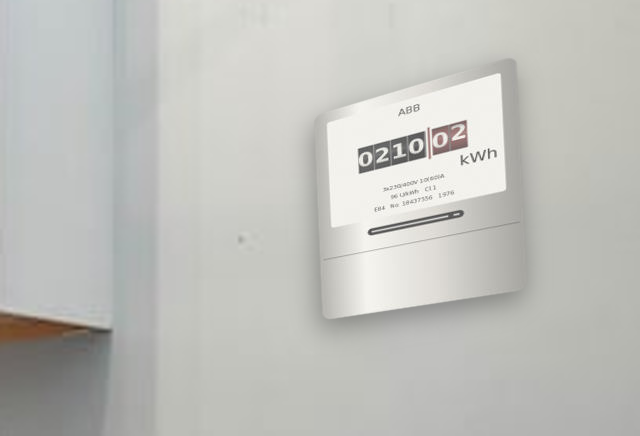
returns 210.02 kWh
